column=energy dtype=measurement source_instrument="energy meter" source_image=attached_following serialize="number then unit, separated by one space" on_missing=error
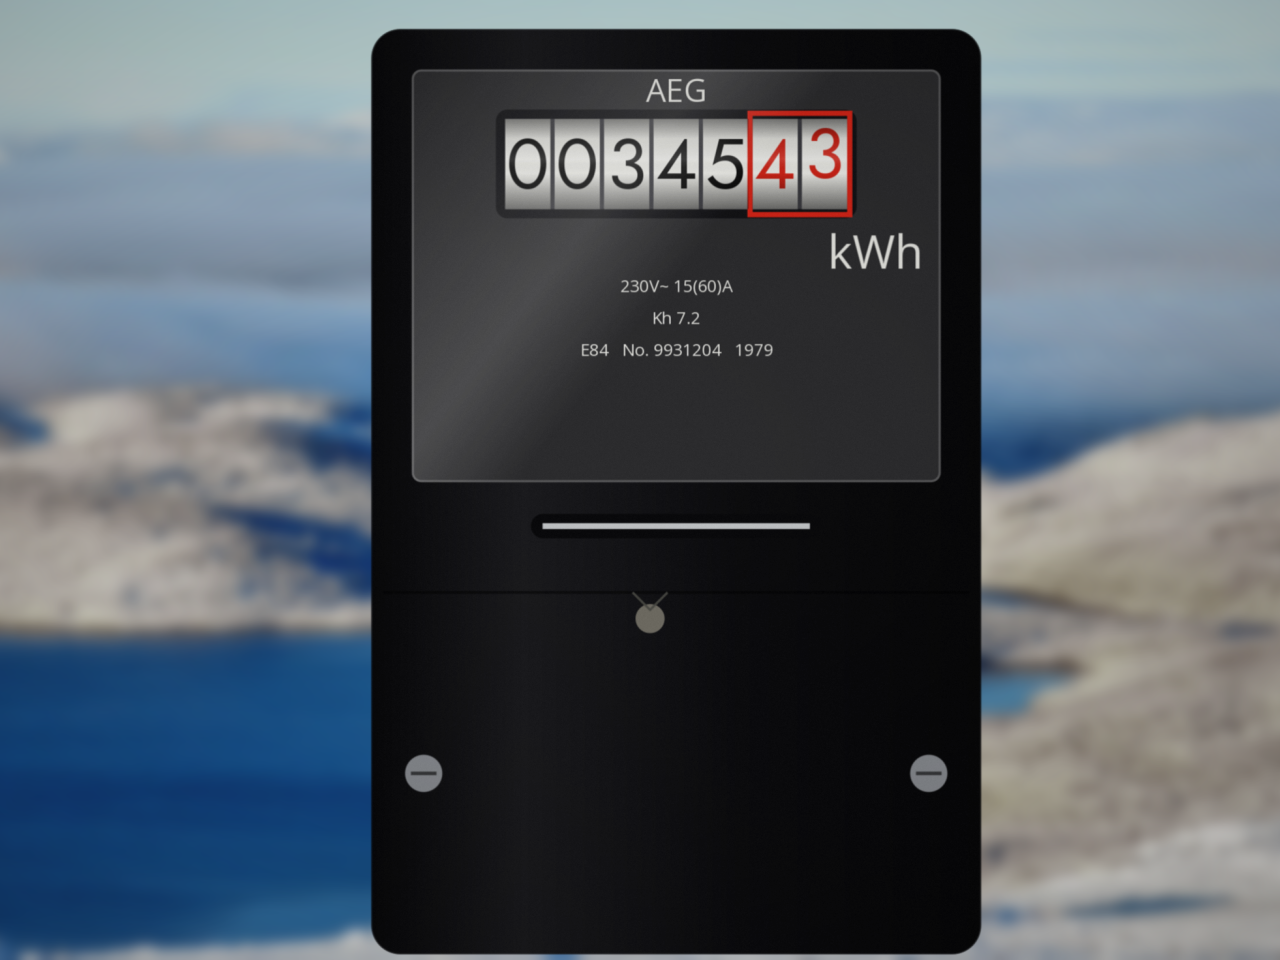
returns 345.43 kWh
